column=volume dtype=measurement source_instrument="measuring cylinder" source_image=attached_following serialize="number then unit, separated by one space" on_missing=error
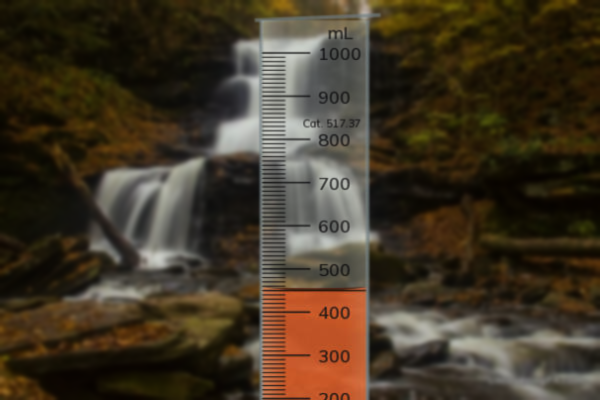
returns 450 mL
